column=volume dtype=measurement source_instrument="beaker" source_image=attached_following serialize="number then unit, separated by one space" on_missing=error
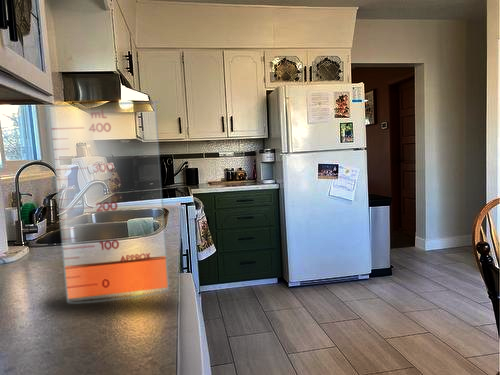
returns 50 mL
